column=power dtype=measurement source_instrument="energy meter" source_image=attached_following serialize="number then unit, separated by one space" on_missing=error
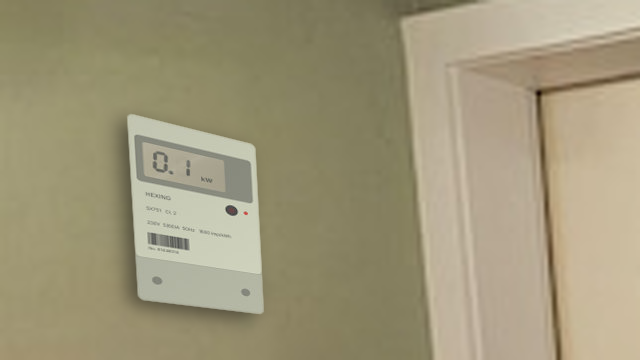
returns 0.1 kW
